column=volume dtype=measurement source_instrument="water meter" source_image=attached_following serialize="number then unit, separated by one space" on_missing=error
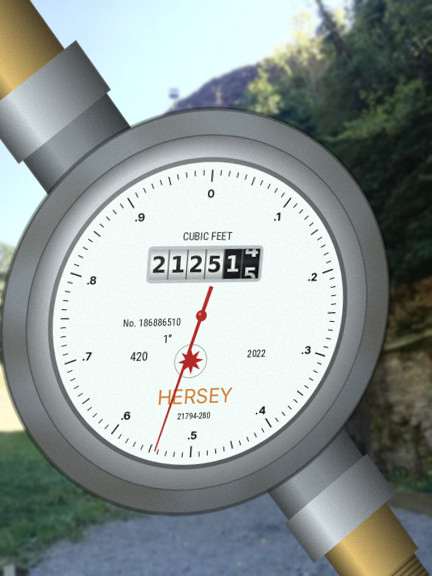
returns 212514.54 ft³
